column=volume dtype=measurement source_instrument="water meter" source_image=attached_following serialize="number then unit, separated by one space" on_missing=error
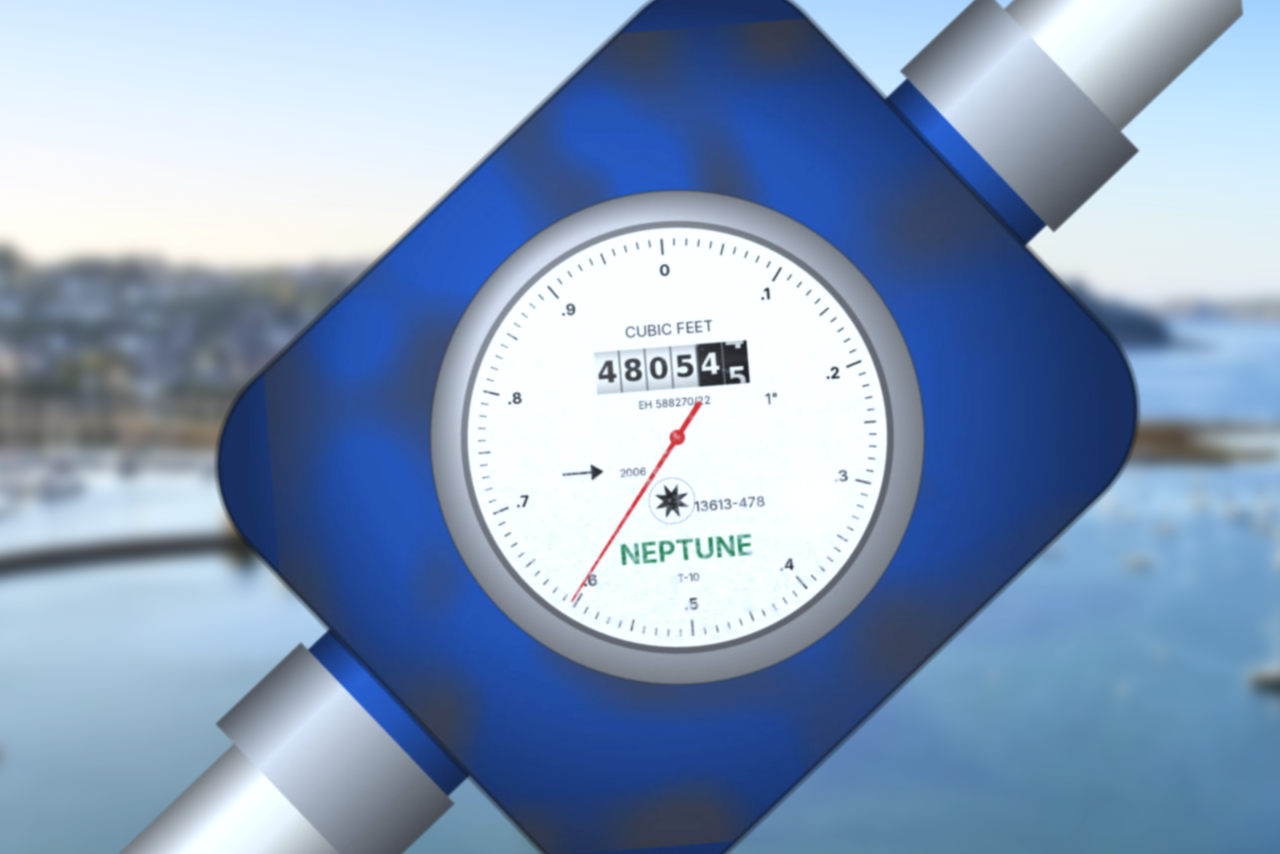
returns 480544.60 ft³
